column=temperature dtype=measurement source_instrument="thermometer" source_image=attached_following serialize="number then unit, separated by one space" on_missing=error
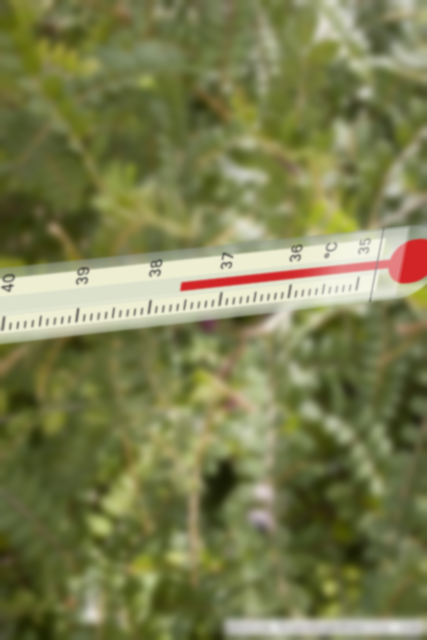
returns 37.6 °C
